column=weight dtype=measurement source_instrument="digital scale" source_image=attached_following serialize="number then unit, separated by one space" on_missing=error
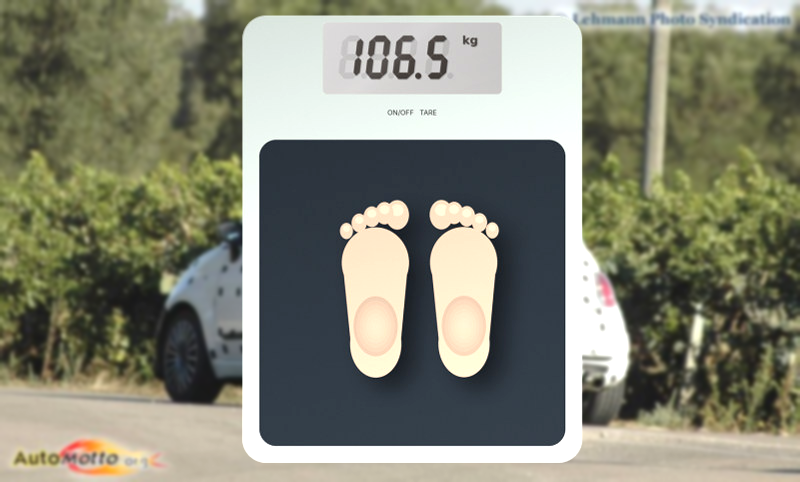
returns 106.5 kg
